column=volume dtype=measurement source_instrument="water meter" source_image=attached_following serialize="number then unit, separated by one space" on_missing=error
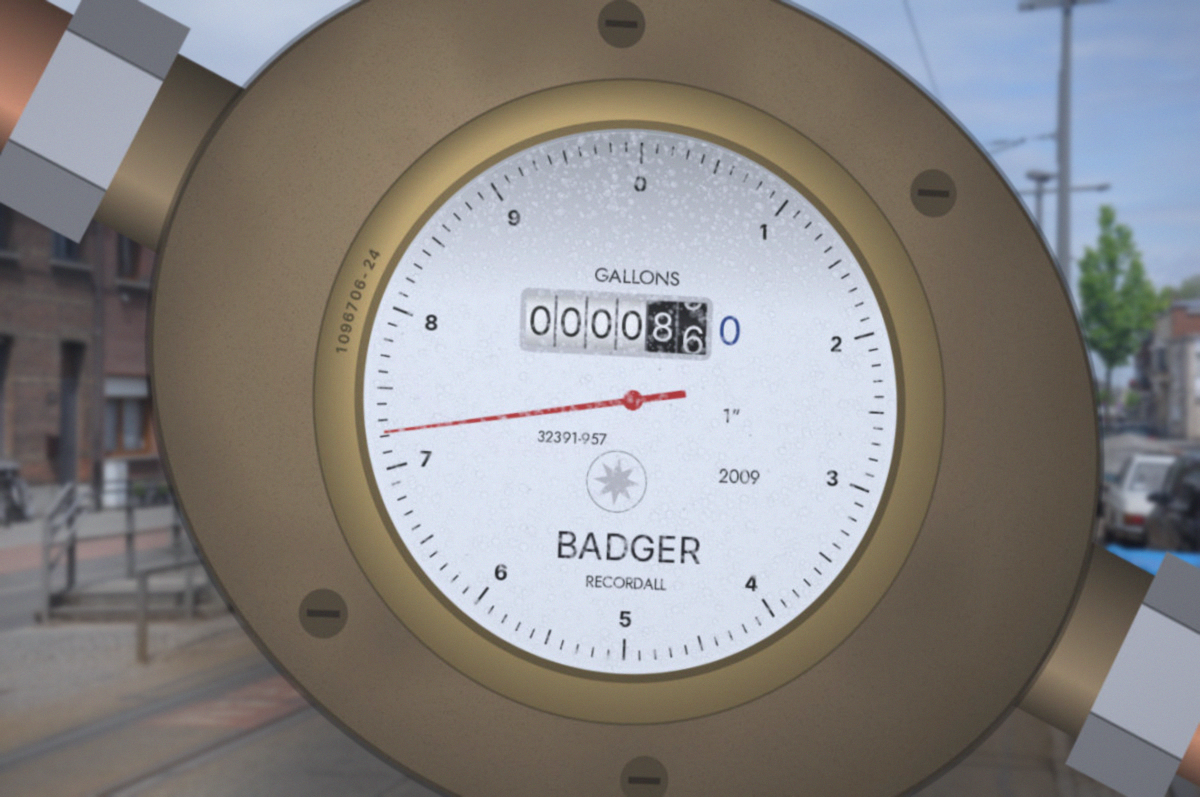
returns 857.2 gal
